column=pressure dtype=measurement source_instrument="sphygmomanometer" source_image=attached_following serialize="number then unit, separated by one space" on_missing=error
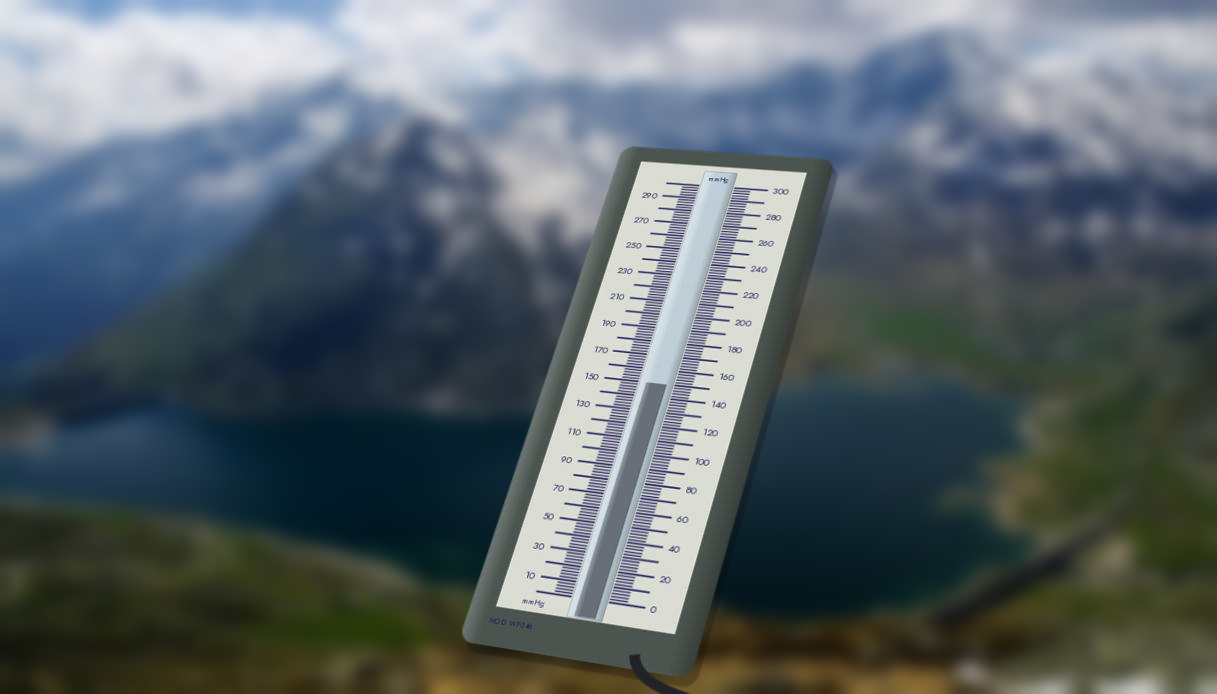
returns 150 mmHg
